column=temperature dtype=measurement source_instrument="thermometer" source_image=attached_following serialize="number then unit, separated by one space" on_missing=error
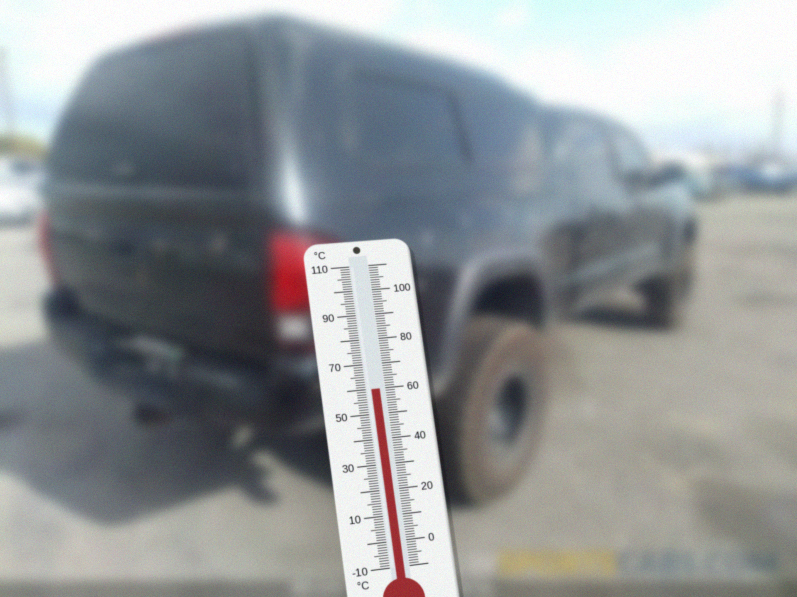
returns 60 °C
